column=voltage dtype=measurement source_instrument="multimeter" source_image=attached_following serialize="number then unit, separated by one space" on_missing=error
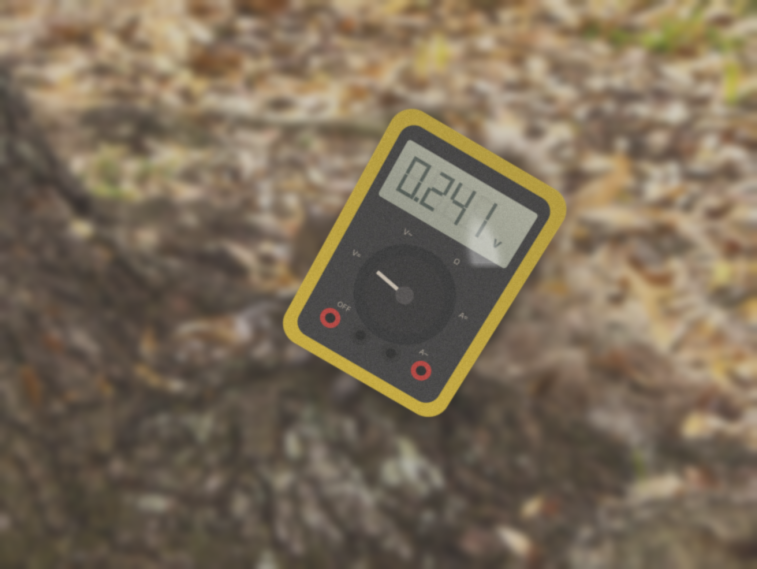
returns 0.241 V
